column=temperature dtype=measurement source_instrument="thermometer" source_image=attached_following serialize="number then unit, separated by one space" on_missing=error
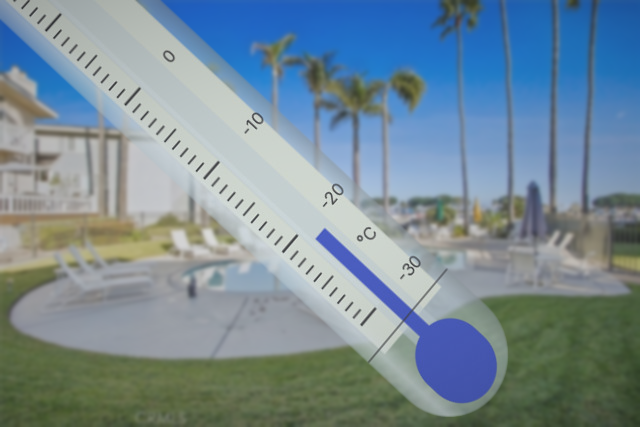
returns -21.5 °C
